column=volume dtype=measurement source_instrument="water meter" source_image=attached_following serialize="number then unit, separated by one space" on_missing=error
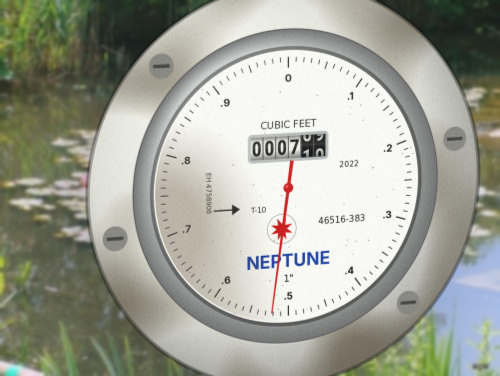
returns 709.52 ft³
